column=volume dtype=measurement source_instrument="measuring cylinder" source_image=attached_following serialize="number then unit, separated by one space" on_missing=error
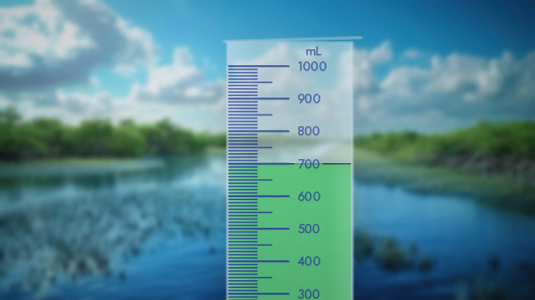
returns 700 mL
